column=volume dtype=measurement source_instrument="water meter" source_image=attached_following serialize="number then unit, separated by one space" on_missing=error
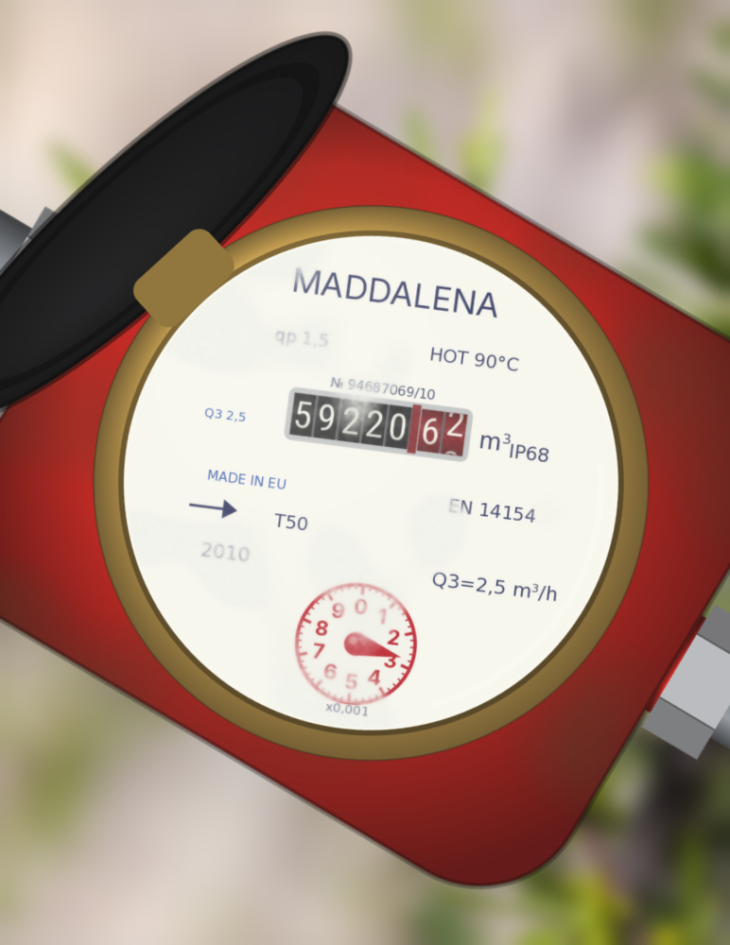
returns 59220.622 m³
